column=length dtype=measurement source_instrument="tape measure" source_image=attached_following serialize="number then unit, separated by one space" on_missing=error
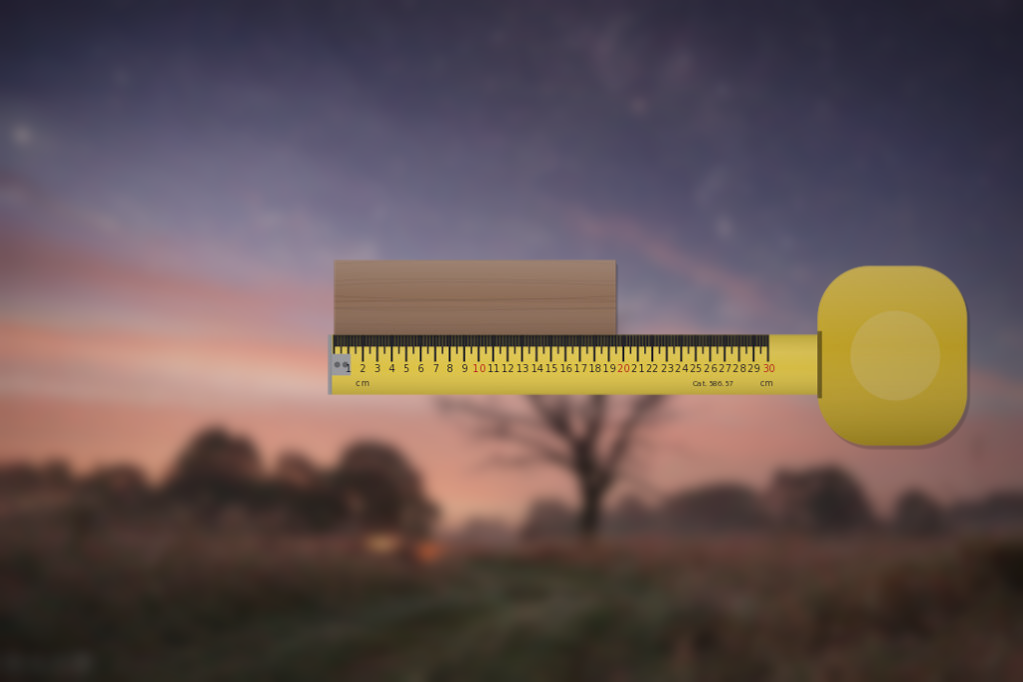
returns 19.5 cm
